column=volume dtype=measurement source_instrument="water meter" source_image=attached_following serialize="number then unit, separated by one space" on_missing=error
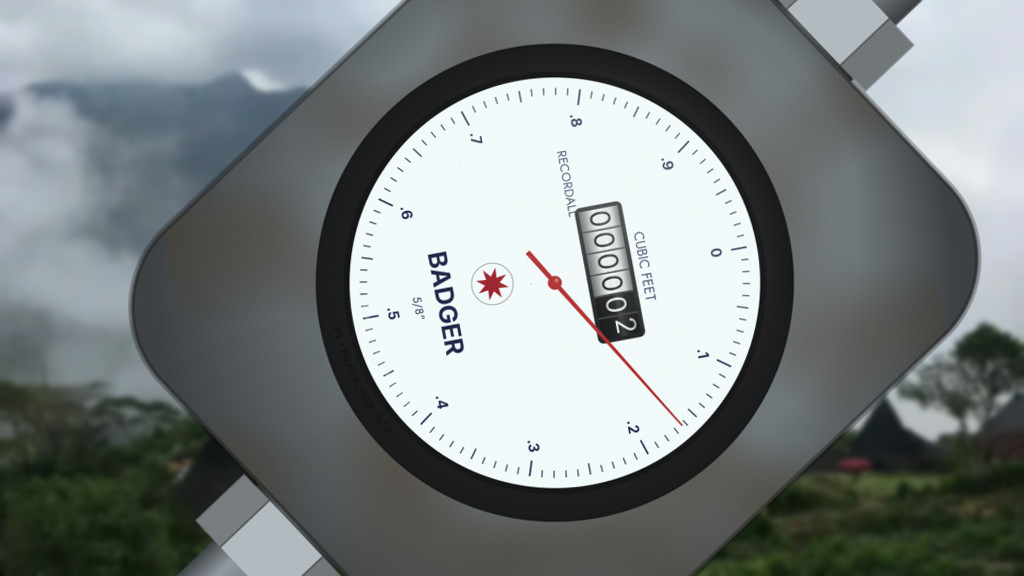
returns 2.16 ft³
